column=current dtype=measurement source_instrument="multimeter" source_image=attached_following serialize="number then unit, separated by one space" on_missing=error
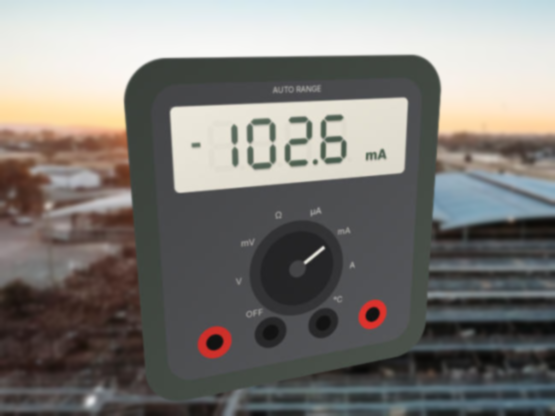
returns -102.6 mA
